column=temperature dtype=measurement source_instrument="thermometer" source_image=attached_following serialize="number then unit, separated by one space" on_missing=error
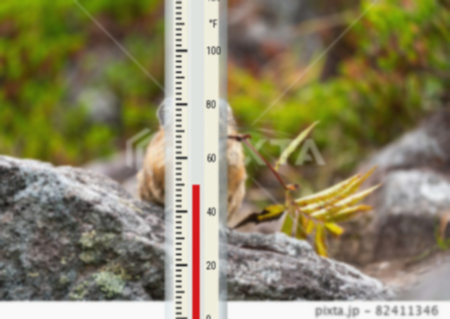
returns 50 °F
